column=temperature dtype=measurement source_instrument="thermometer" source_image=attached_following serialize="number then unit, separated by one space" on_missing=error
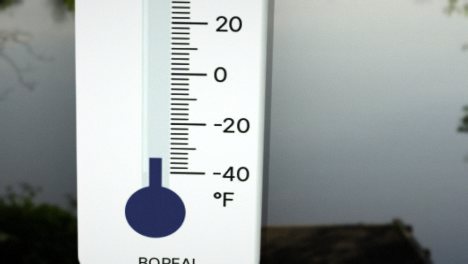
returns -34 °F
